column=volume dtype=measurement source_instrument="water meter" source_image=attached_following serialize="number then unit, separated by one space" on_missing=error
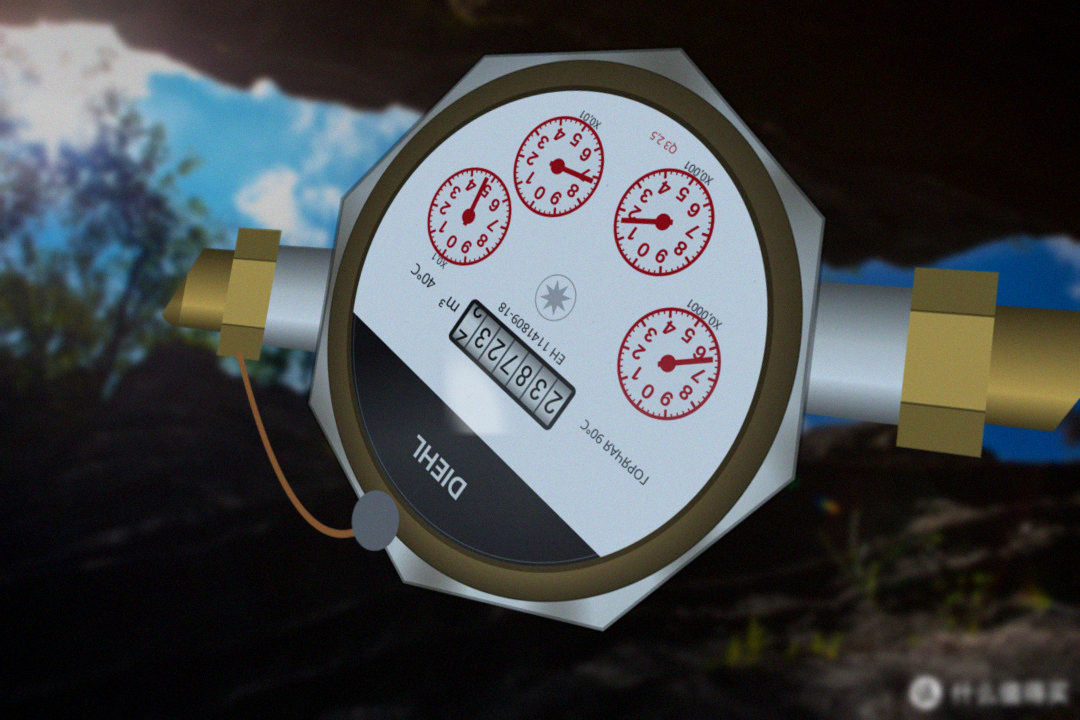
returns 2387232.4716 m³
